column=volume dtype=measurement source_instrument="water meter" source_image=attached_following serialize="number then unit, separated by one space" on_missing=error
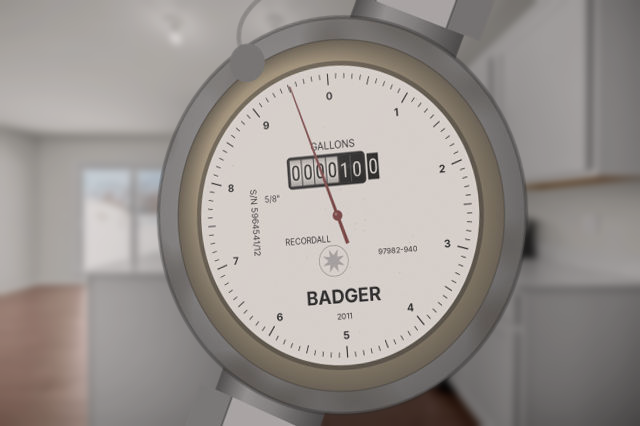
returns 99.5 gal
